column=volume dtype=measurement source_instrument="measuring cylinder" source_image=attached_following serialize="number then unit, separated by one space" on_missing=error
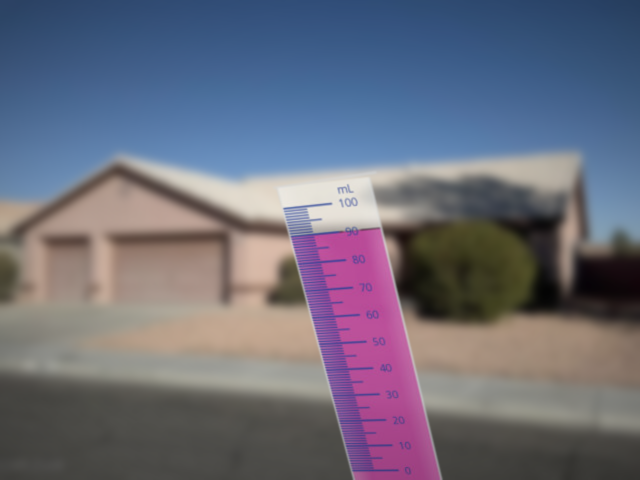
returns 90 mL
